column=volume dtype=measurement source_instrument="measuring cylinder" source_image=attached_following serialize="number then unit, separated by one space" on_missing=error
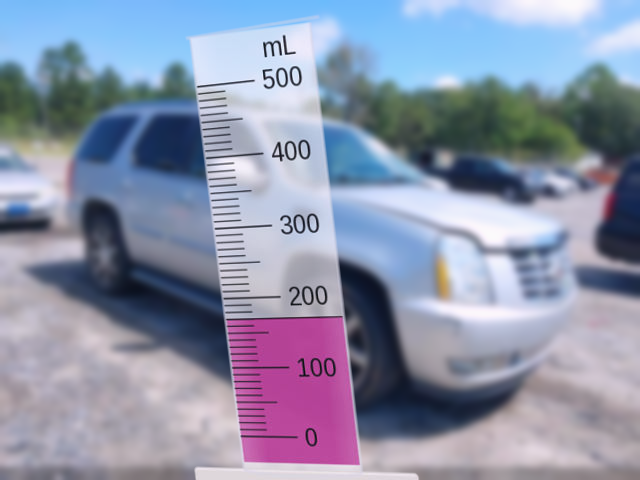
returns 170 mL
